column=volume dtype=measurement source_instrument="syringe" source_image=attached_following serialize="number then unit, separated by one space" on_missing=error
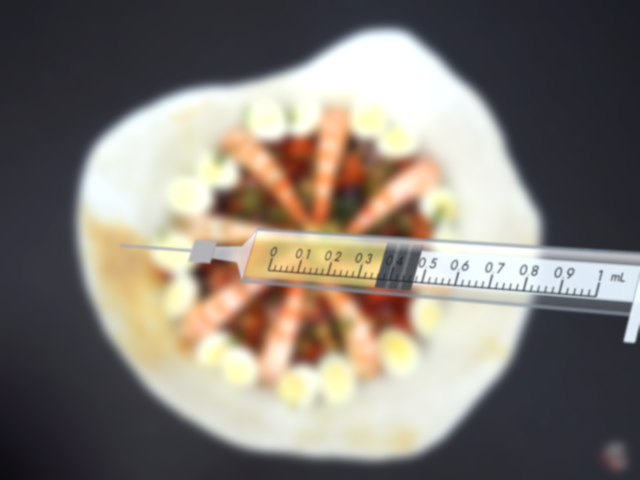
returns 0.36 mL
